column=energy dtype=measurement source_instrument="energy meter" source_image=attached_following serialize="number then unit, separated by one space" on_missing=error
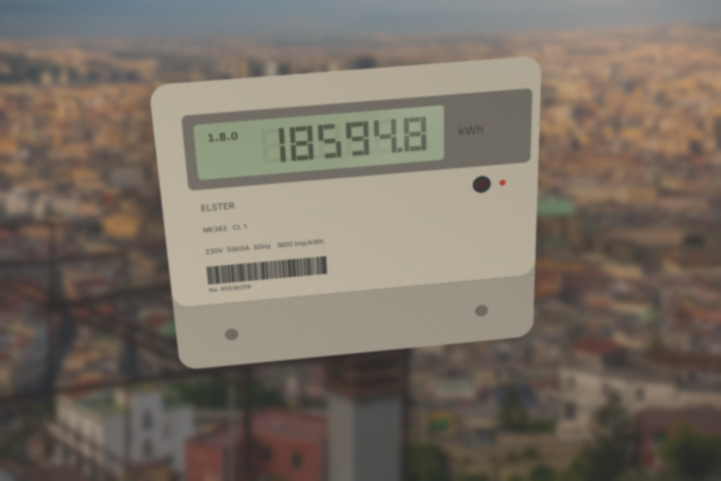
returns 18594.8 kWh
